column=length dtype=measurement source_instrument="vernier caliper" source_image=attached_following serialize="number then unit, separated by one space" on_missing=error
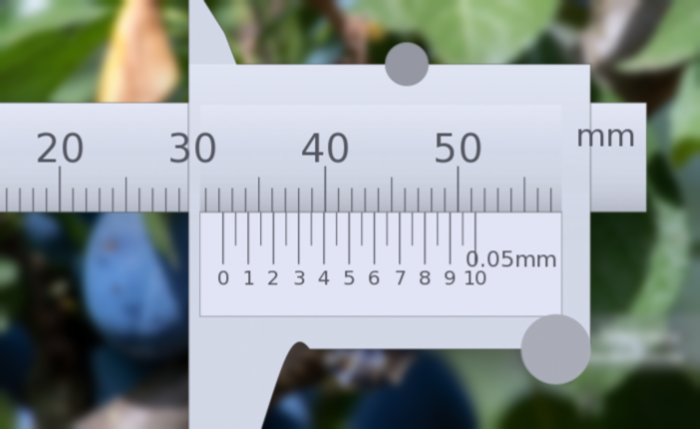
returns 32.3 mm
